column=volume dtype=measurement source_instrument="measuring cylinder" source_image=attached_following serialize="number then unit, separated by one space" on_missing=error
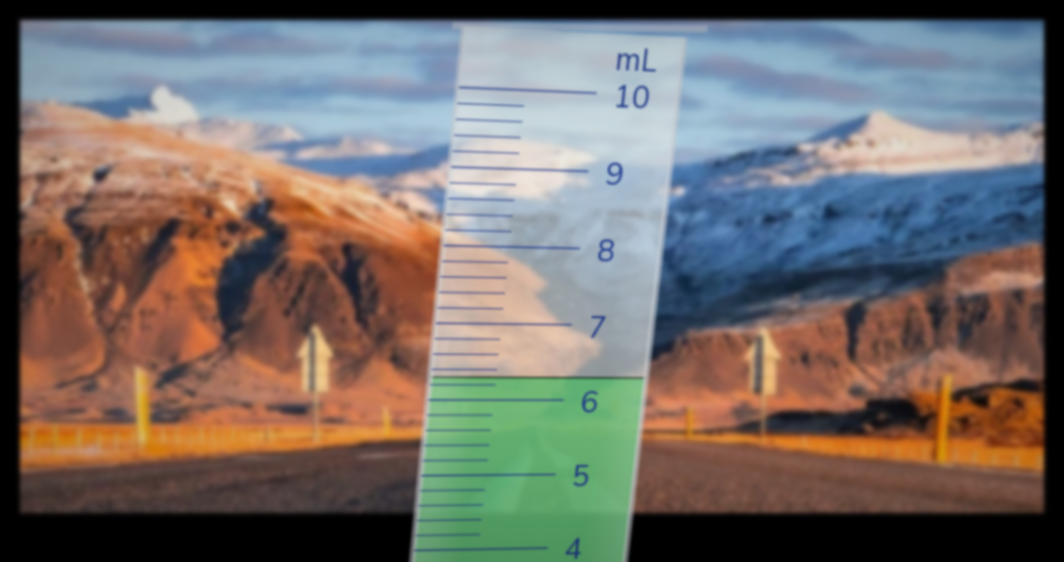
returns 6.3 mL
